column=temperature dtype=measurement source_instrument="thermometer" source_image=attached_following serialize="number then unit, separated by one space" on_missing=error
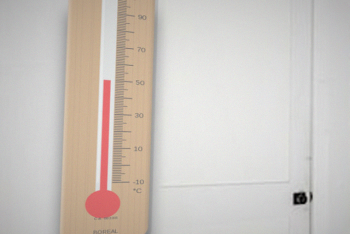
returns 50 °C
